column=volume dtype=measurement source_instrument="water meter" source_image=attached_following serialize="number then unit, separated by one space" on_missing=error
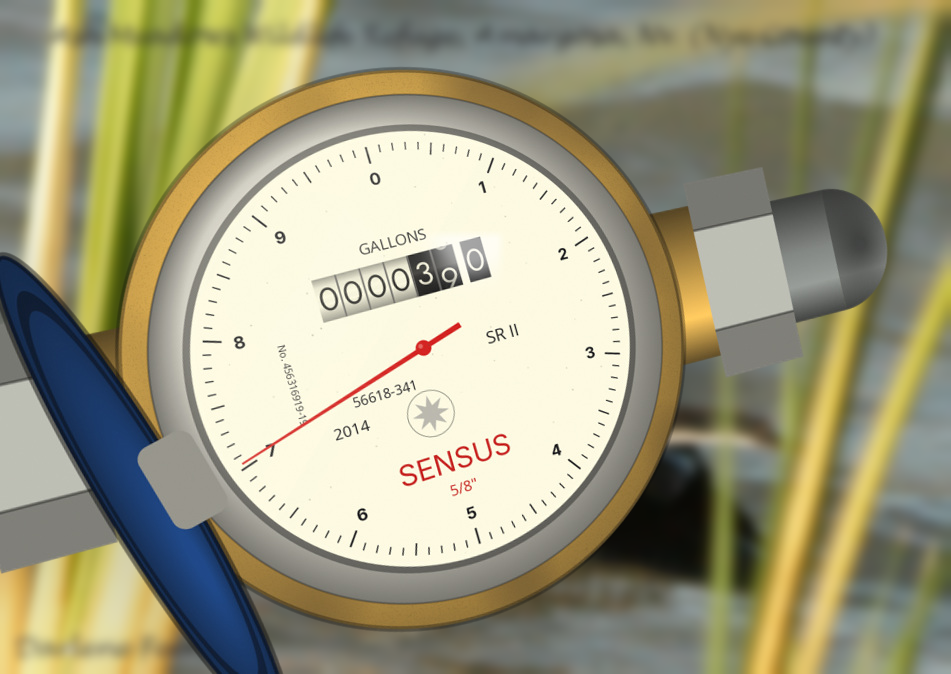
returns 387.0 gal
